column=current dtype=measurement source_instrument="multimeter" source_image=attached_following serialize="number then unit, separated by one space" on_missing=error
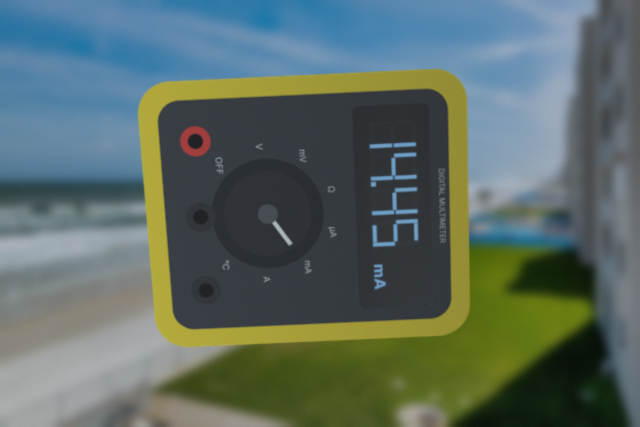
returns 14.45 mA
